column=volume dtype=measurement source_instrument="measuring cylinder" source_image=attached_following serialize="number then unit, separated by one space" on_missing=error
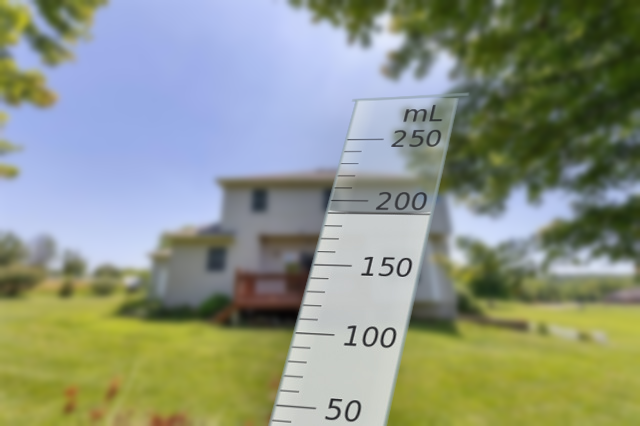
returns 190 mL
